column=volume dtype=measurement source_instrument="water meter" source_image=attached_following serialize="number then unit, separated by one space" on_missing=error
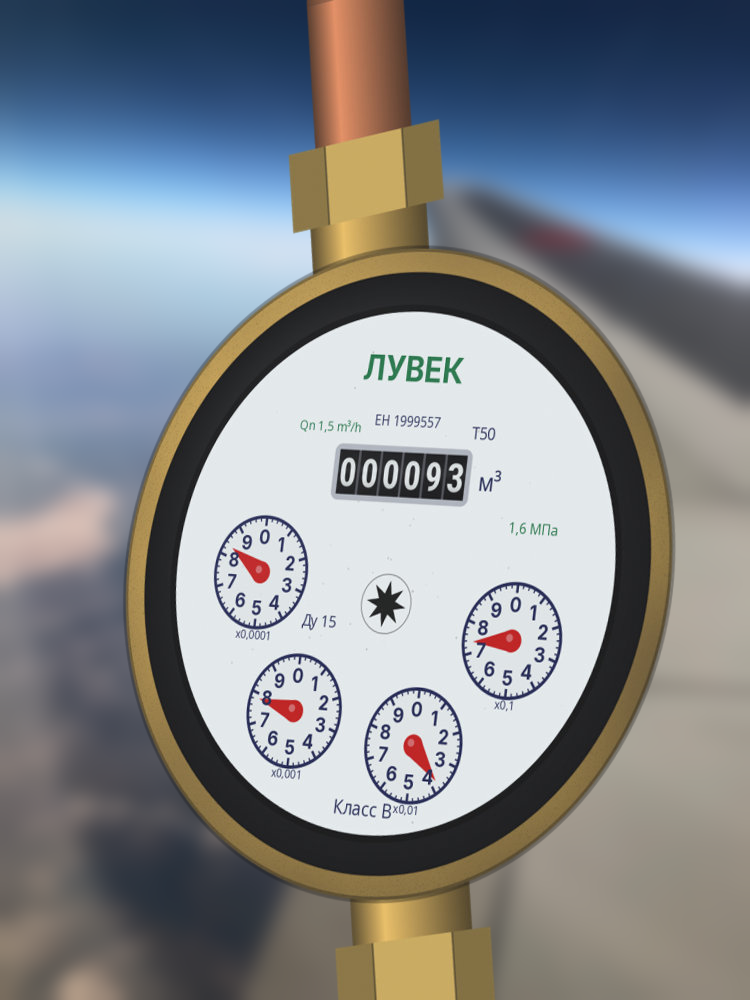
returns 93.7378 m³
